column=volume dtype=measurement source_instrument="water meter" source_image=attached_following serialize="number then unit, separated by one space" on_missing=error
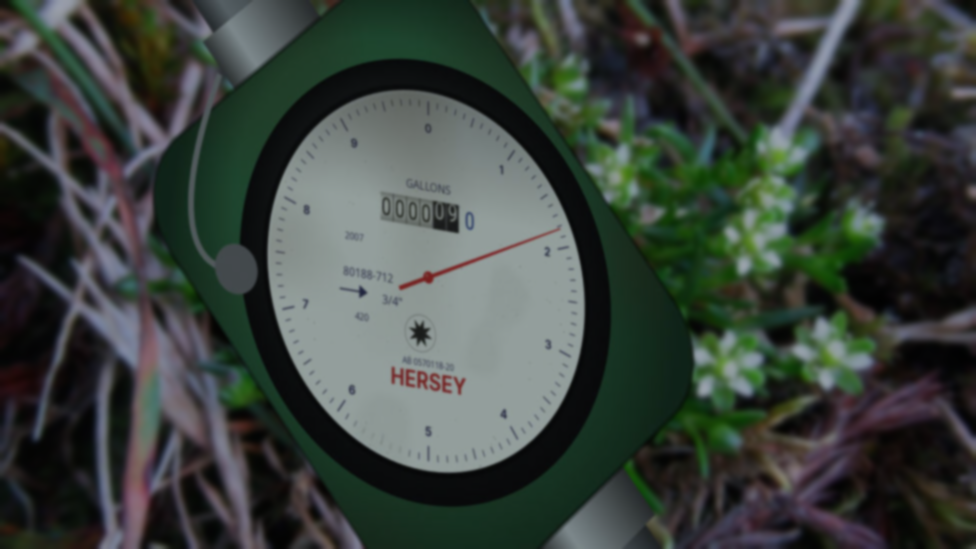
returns 91.8 gal
